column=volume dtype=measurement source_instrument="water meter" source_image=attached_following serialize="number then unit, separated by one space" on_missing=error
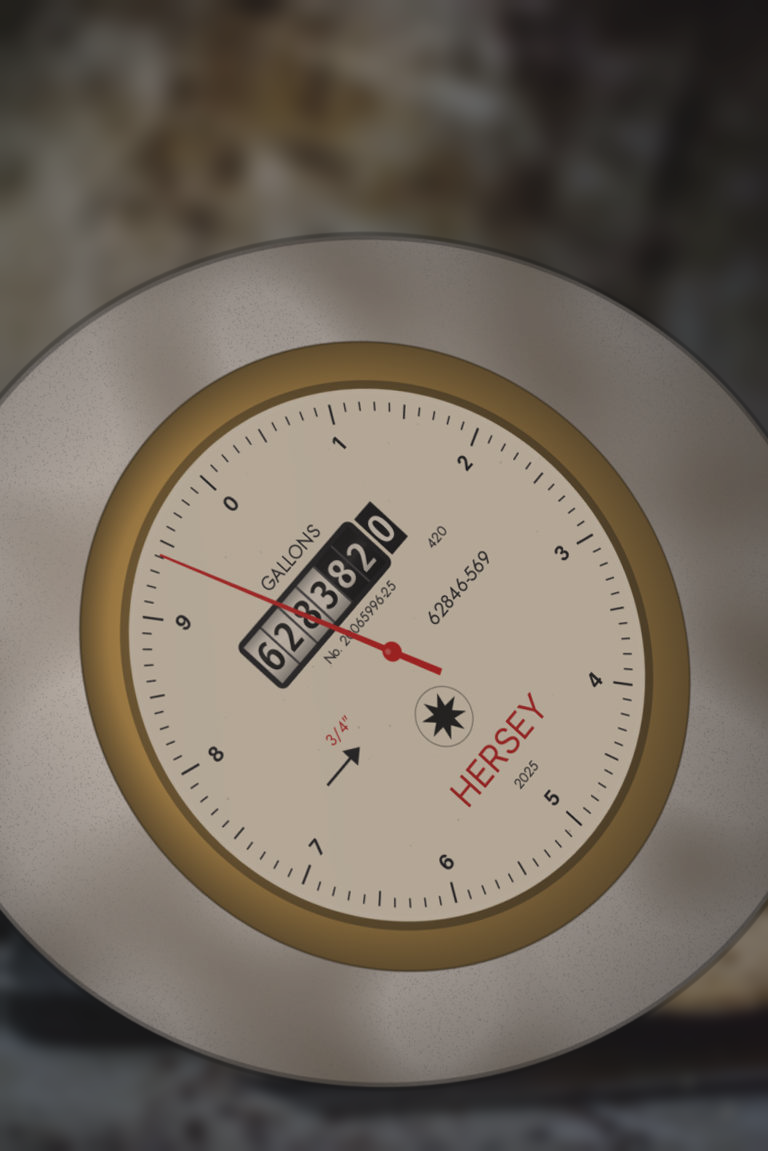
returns 6283819.4 gal
